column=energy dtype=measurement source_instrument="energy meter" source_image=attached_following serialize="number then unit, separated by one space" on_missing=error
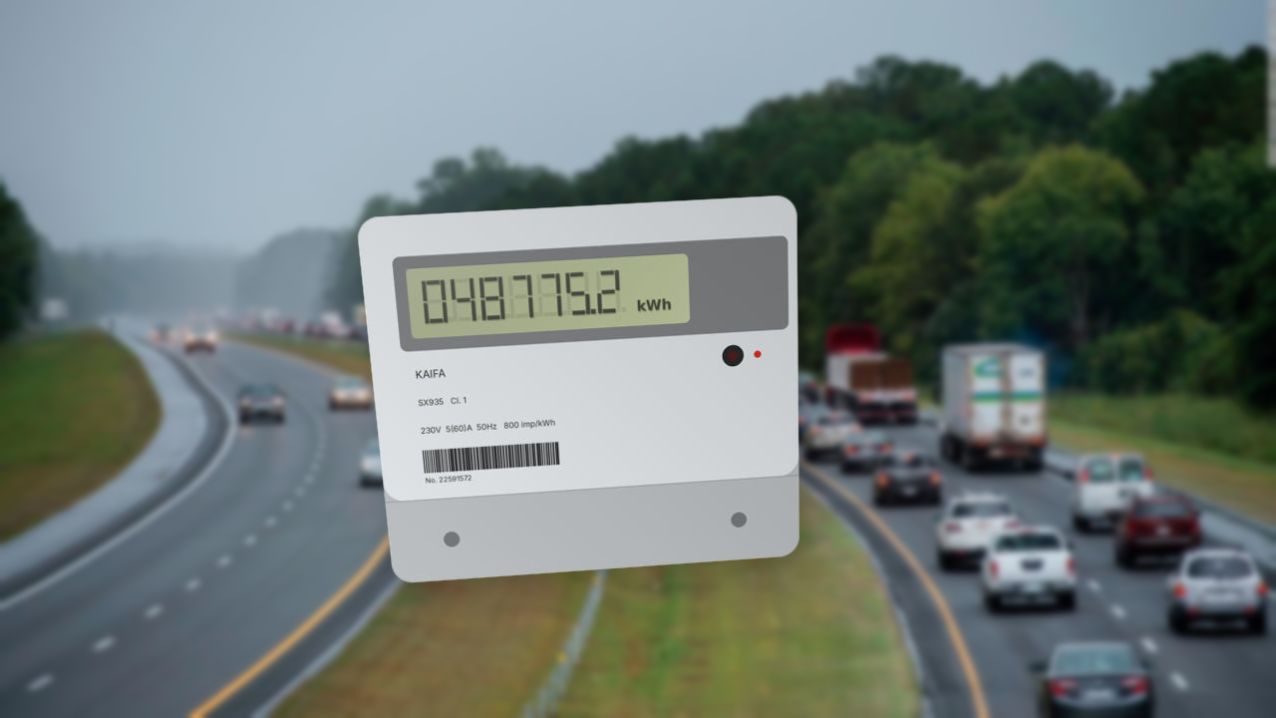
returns 48775.2 kWh
